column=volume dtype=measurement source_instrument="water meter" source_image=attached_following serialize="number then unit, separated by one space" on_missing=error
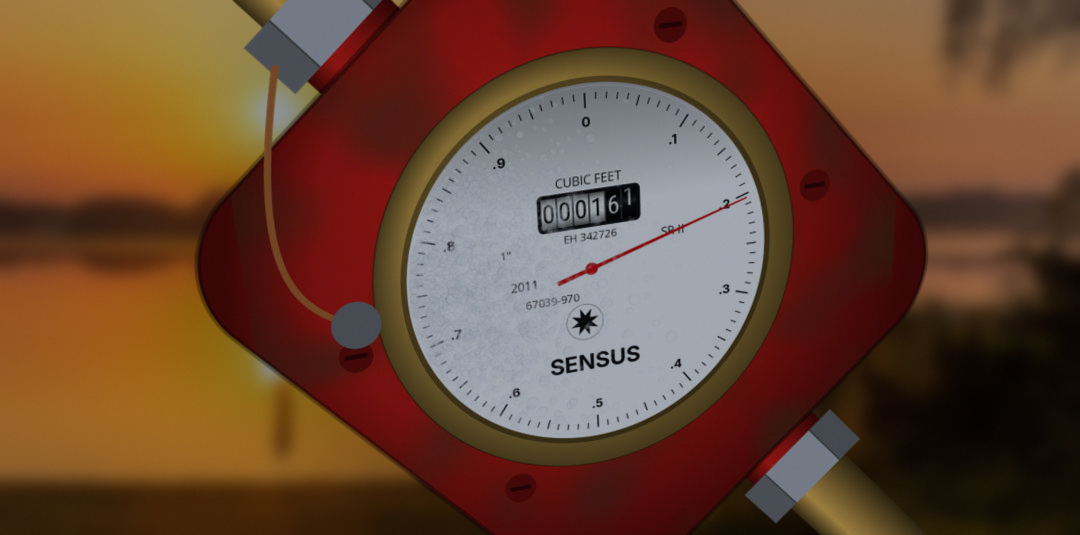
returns 161.20 ft³
